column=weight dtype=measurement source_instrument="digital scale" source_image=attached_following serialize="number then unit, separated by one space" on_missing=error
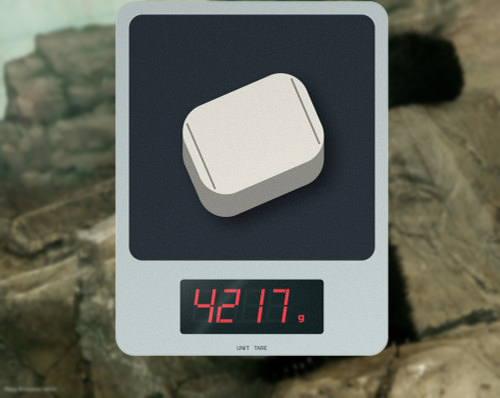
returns 4217 g
